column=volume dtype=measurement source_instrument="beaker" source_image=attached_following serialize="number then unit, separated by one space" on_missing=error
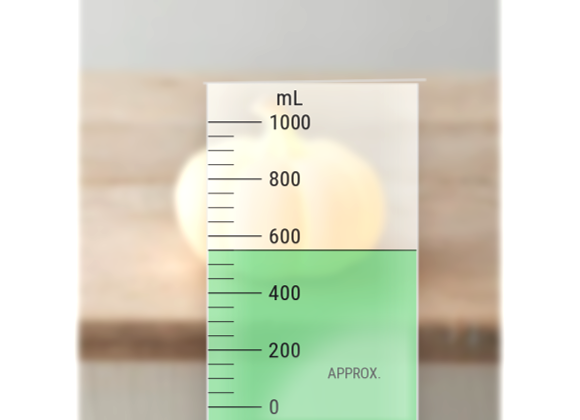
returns 550 mL
